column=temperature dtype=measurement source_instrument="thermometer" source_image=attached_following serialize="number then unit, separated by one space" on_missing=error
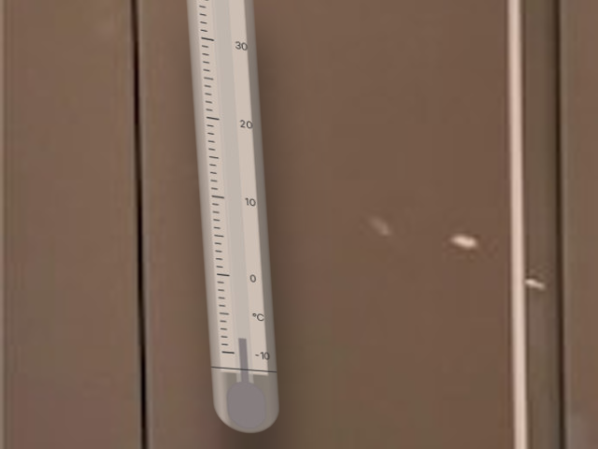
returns -8 °C
